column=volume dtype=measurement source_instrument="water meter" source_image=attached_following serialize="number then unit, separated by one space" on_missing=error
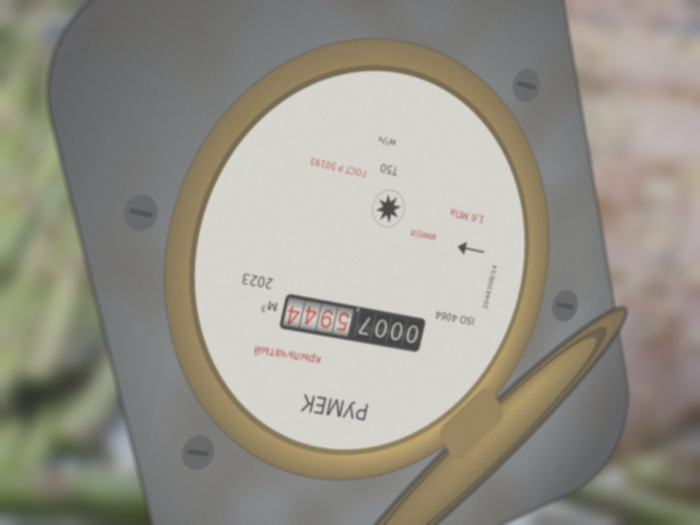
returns 7.5944 m³
